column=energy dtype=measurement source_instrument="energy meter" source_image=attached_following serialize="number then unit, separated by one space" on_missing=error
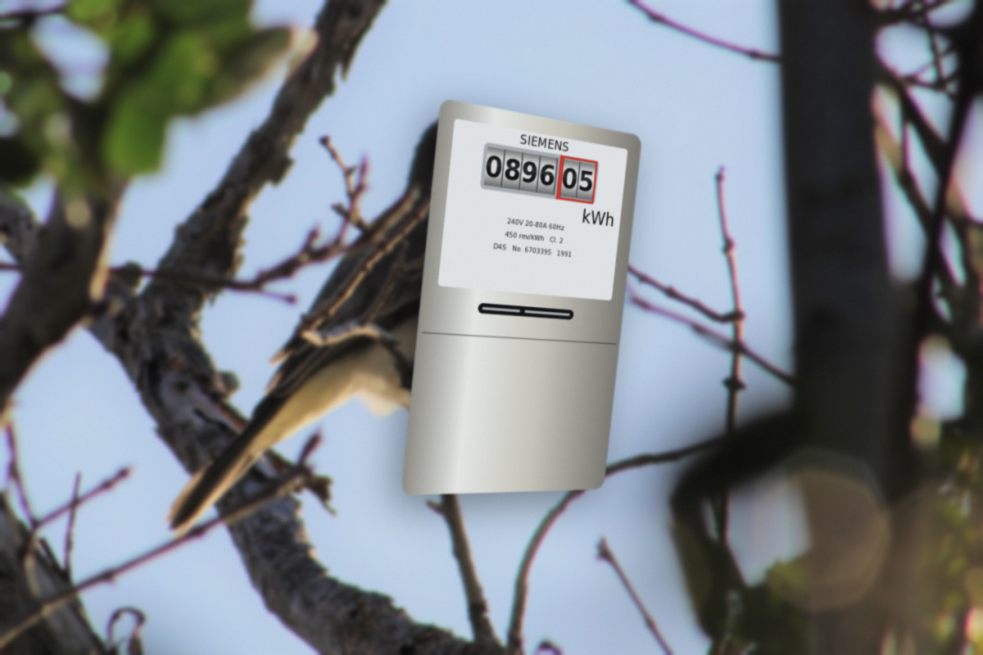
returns 896.05 kWh
